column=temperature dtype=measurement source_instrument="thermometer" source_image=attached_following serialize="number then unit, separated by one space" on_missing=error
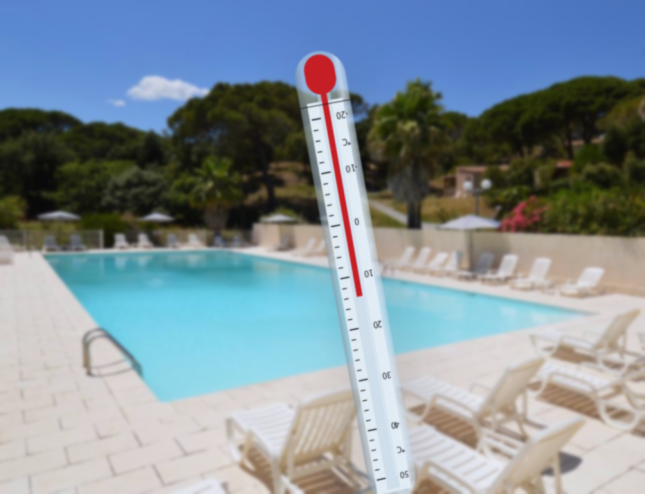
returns 14 °C
